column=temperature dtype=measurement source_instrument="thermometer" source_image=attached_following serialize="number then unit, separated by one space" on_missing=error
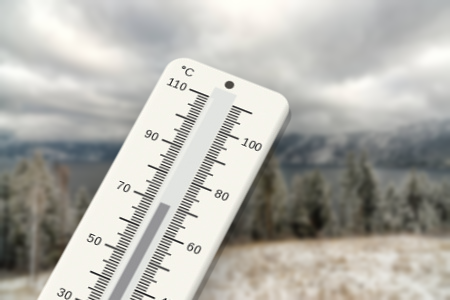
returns 70 °C
